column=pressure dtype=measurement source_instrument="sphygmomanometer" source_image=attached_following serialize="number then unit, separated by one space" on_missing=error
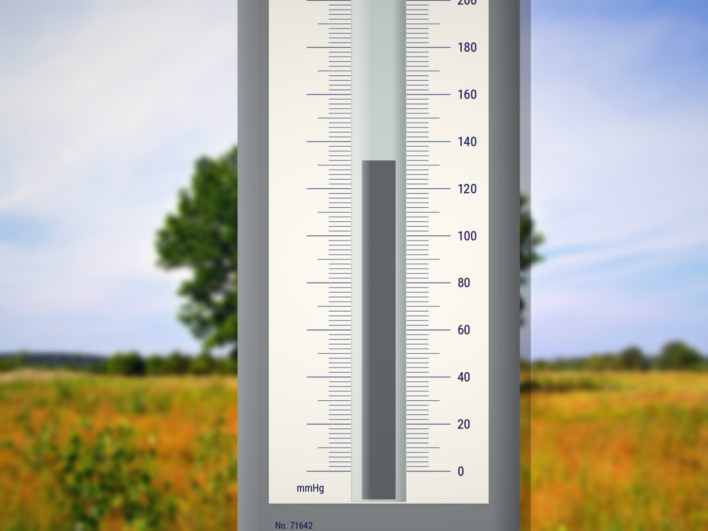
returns 132 mmHg
